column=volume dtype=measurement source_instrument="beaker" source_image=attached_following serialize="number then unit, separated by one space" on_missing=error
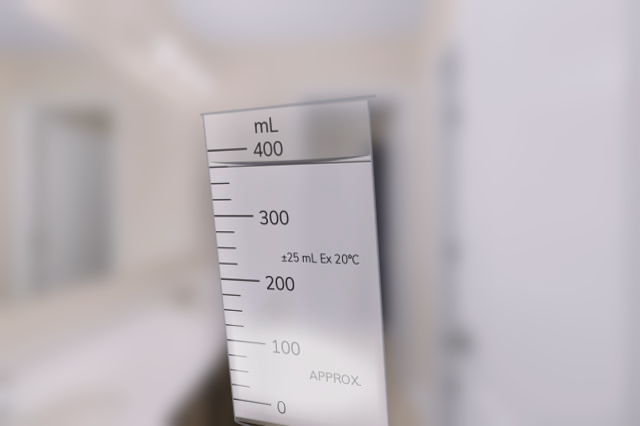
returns 375 mL
